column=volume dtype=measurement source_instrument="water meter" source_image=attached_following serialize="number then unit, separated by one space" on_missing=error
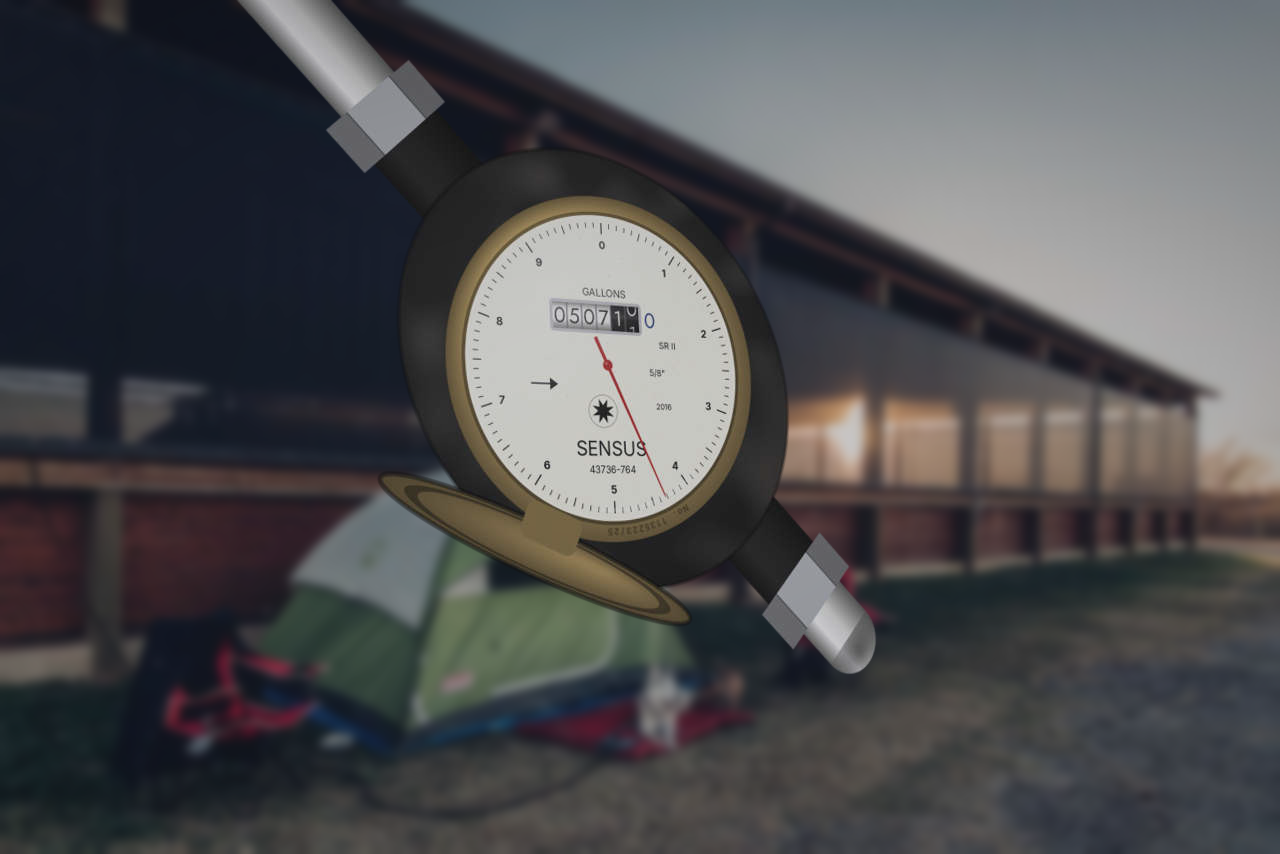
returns 507104.3 gal
